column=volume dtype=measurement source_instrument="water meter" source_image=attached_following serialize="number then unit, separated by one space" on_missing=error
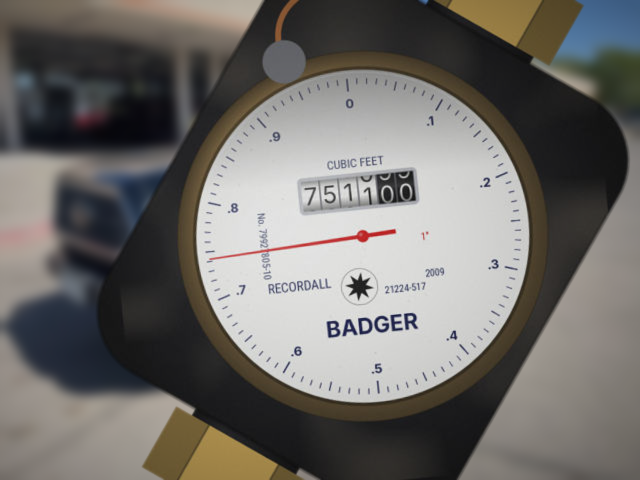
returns 751099.74 ft³
